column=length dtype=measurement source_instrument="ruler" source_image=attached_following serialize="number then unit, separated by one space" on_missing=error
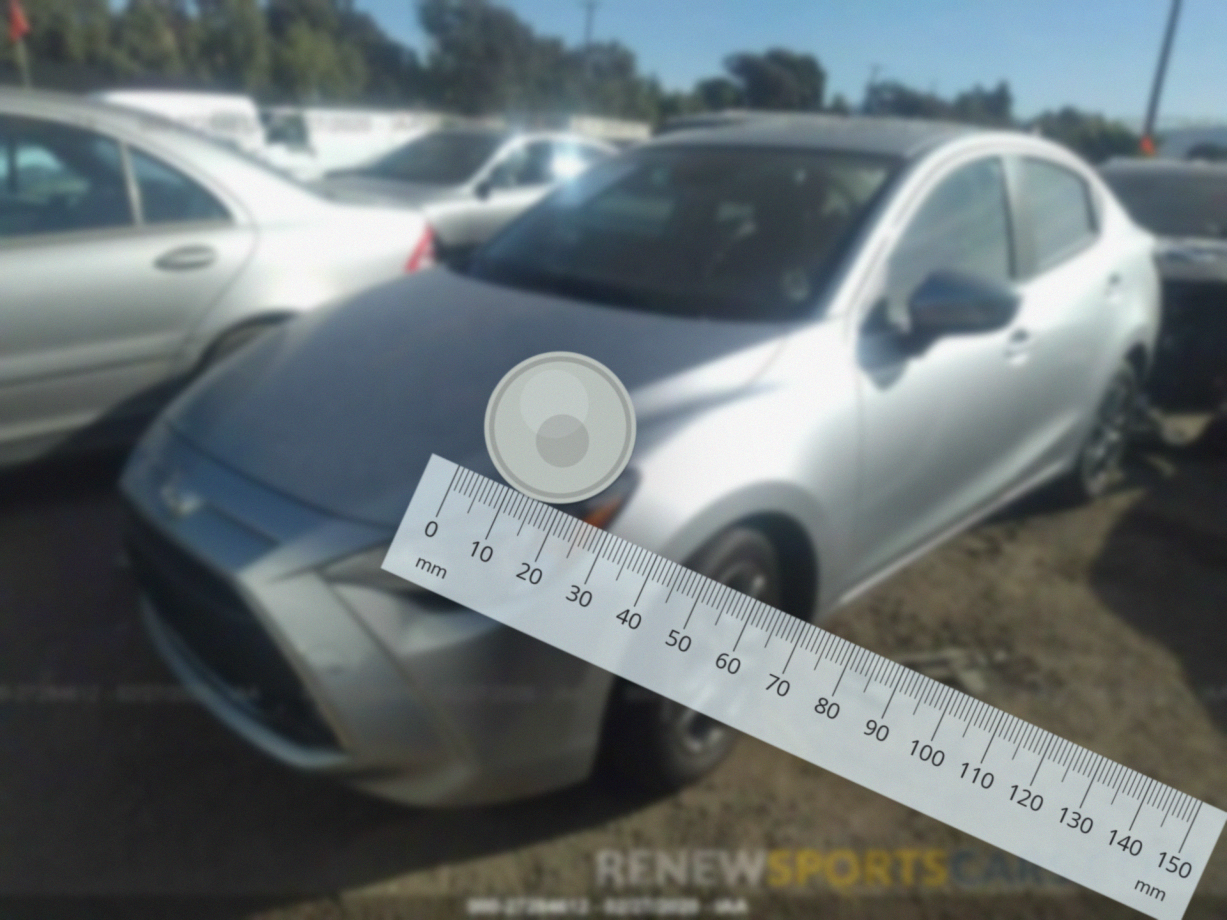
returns 28 mm
